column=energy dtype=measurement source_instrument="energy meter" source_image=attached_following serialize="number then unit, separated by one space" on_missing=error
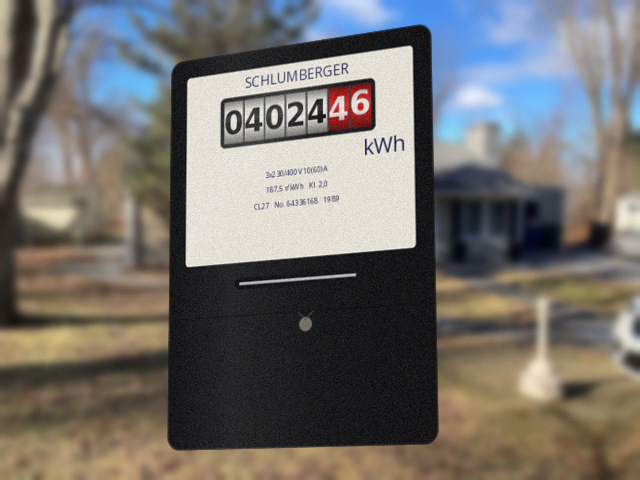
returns 4024.46 kWh
